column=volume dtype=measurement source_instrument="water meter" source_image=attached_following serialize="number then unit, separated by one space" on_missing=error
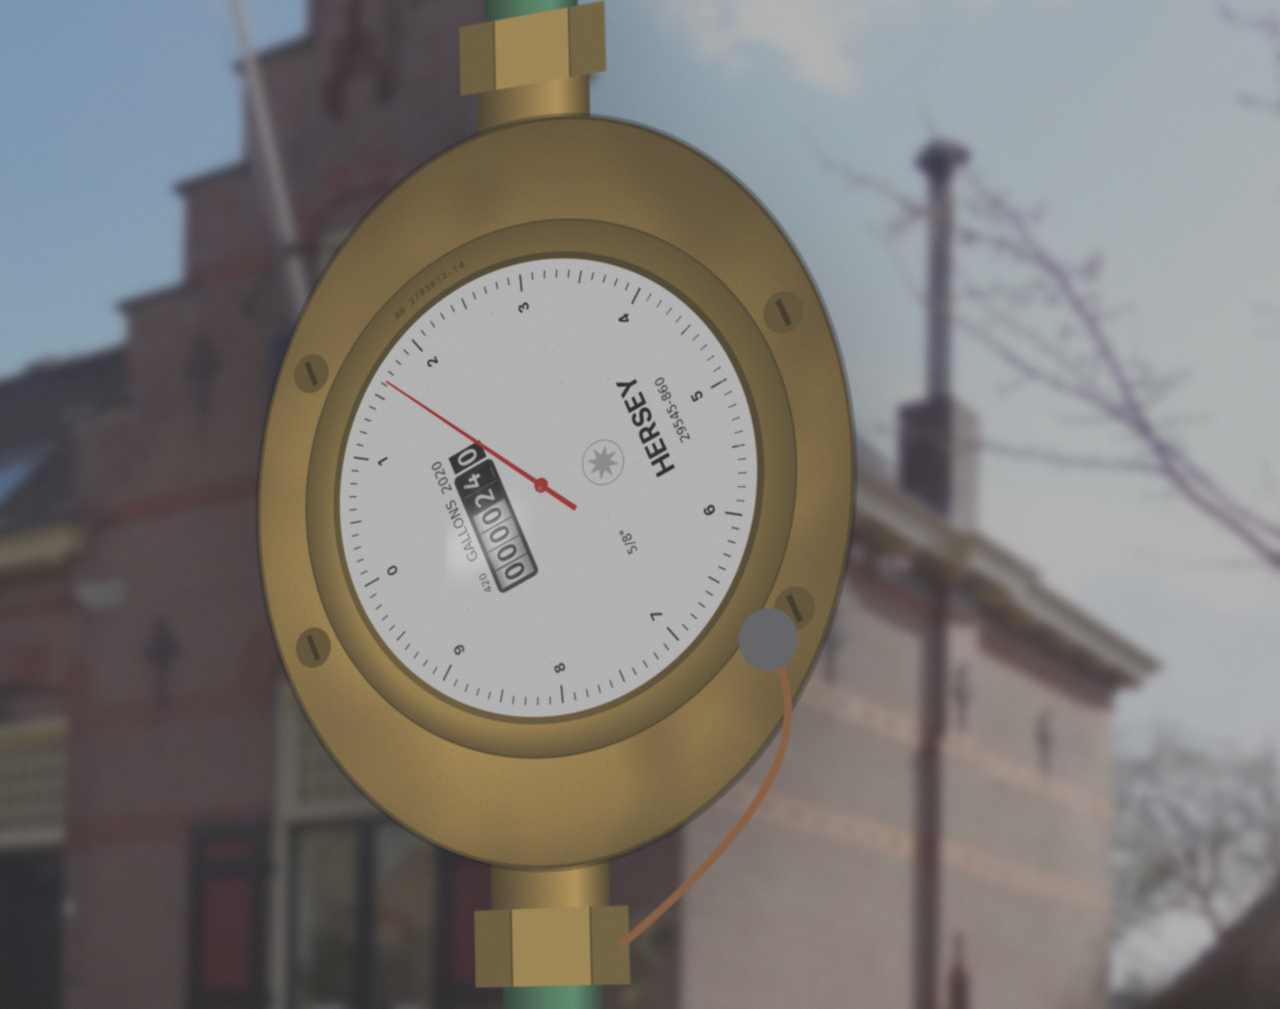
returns 241.6 gal
